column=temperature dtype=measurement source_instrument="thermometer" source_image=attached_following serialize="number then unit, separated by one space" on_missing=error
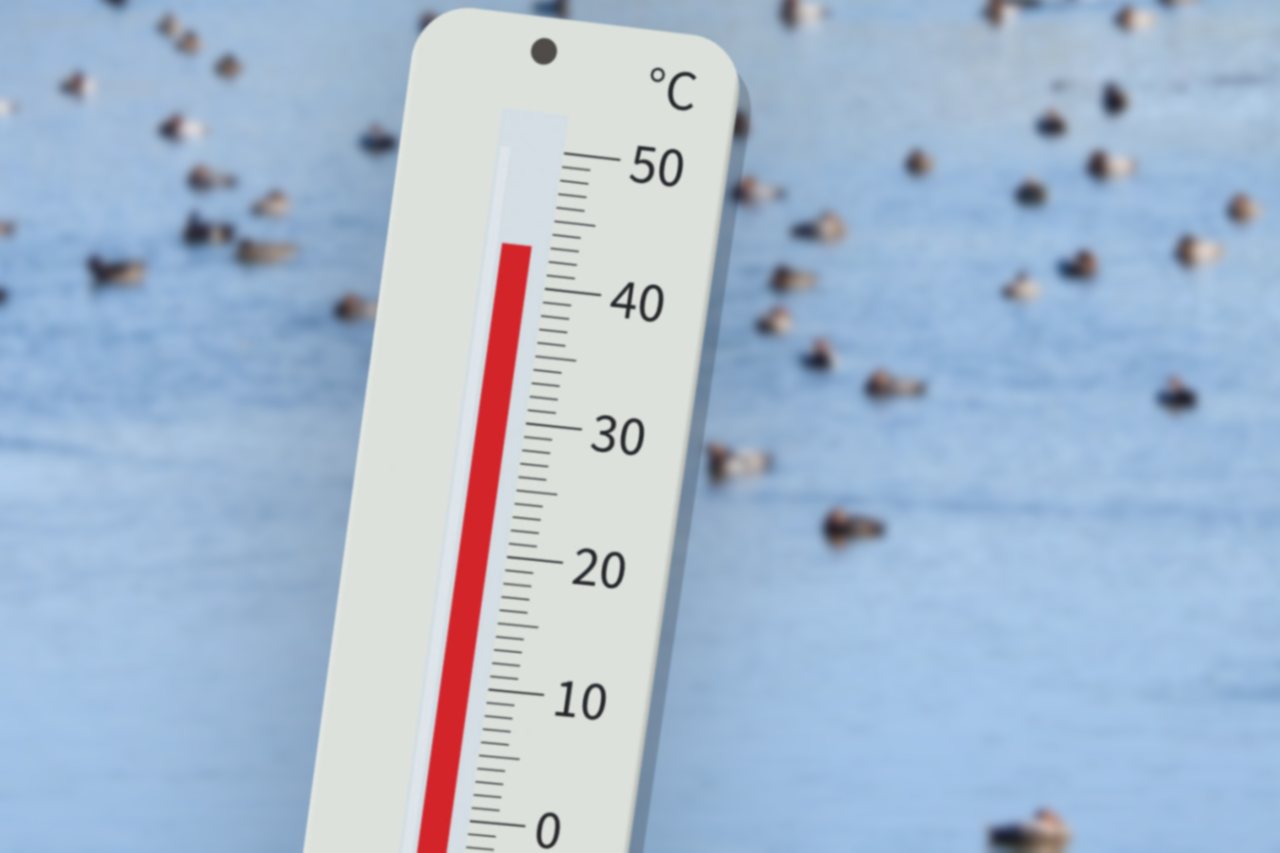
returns 43 °C
